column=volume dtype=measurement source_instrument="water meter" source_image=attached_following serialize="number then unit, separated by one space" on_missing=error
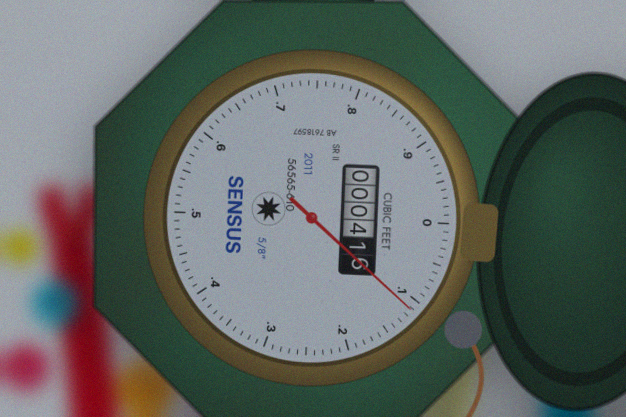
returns 416.11 ft³
